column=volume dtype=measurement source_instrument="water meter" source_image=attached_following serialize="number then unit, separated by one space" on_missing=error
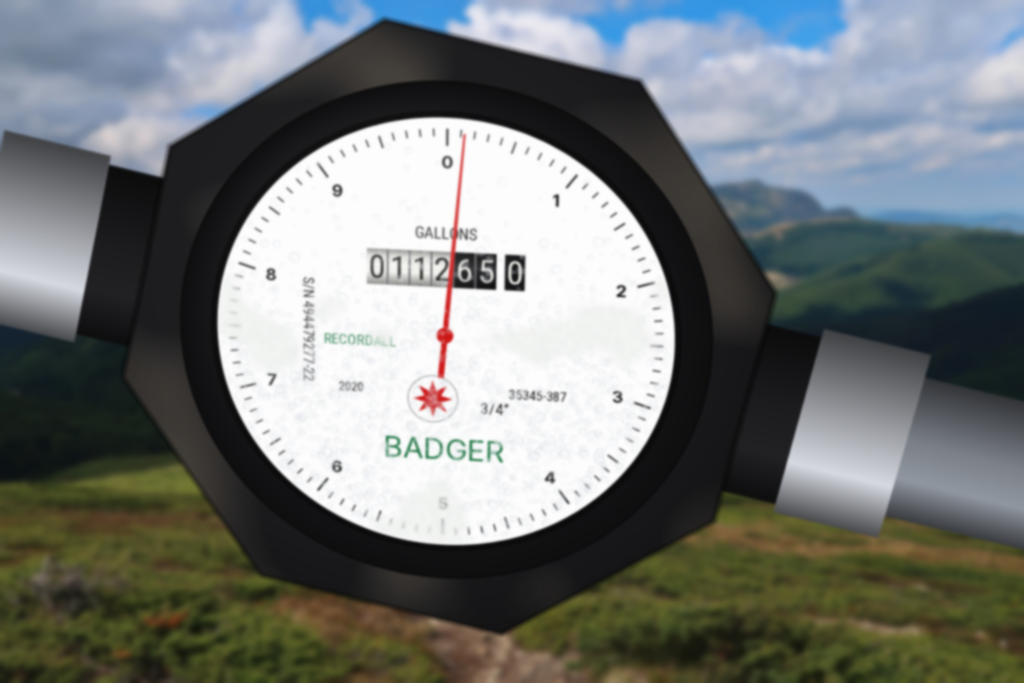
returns 112650.1 gal
